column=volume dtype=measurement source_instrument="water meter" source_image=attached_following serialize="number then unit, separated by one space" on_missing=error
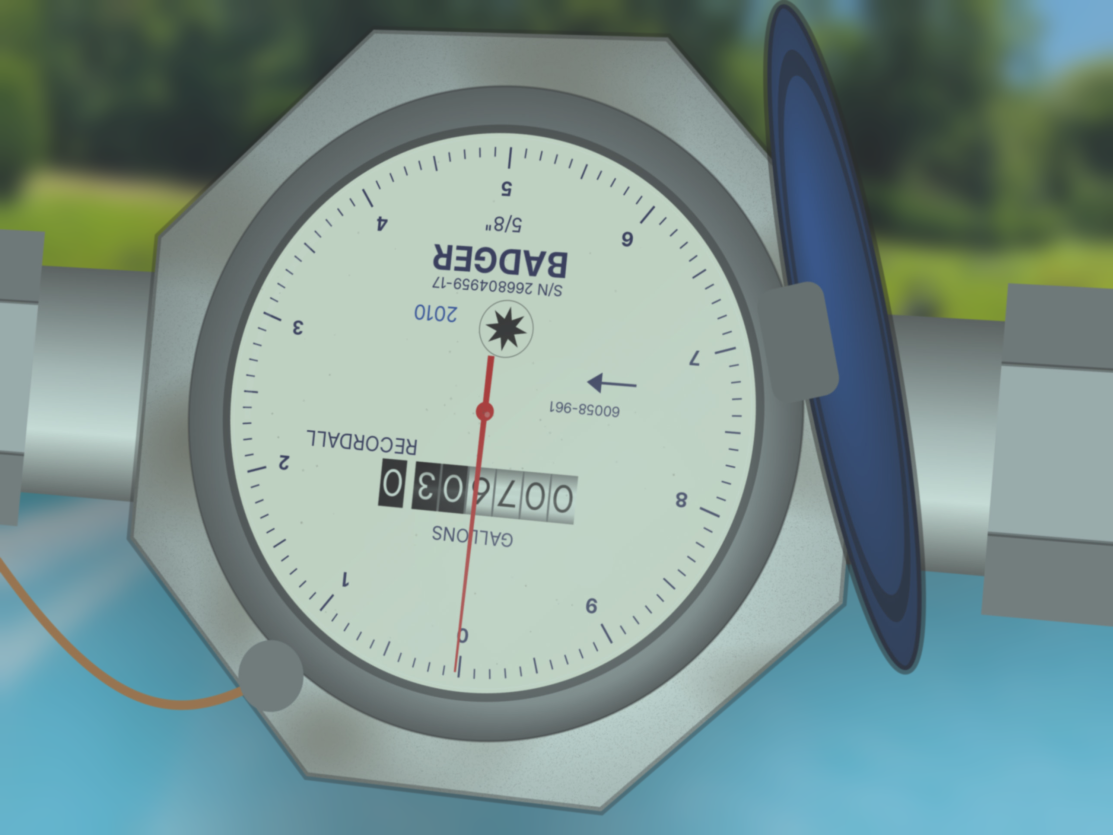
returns 76030.0 gal
